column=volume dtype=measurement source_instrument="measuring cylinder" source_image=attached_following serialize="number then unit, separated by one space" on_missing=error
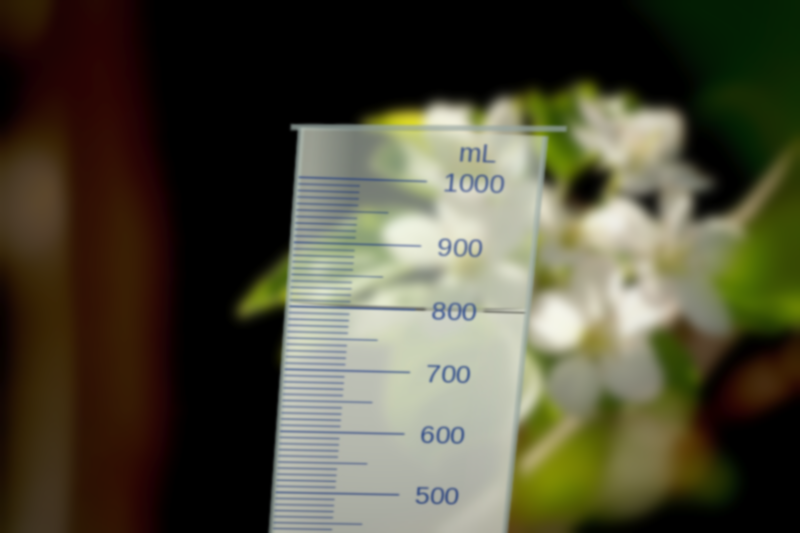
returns 800 mL
